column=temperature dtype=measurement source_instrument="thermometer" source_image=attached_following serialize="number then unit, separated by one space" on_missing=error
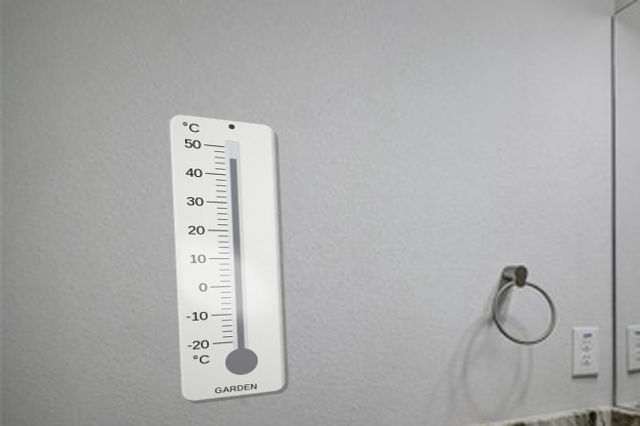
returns 46 °C
